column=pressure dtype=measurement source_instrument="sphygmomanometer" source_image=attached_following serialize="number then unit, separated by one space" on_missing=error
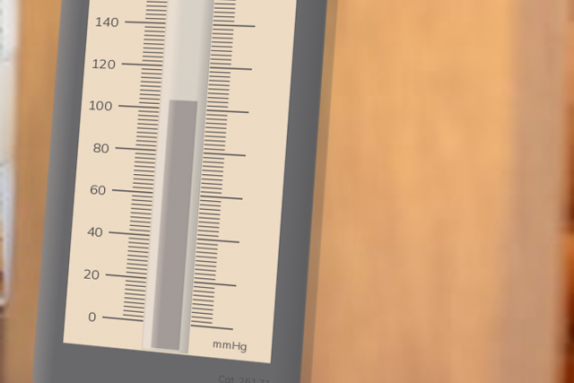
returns 104 mmHg
